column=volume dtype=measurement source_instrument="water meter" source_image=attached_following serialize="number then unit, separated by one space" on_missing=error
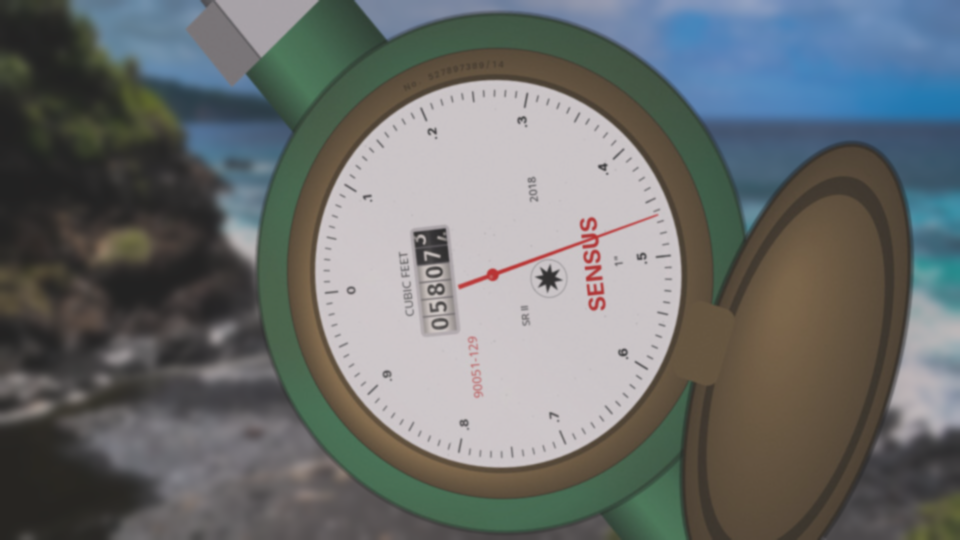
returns 58073.46 ft³
